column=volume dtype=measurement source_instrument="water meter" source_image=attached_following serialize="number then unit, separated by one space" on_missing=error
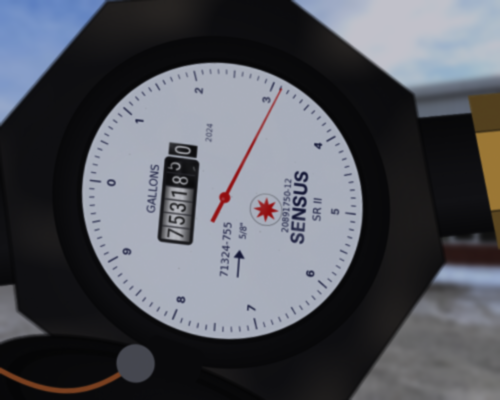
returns 7531853.1 gal
